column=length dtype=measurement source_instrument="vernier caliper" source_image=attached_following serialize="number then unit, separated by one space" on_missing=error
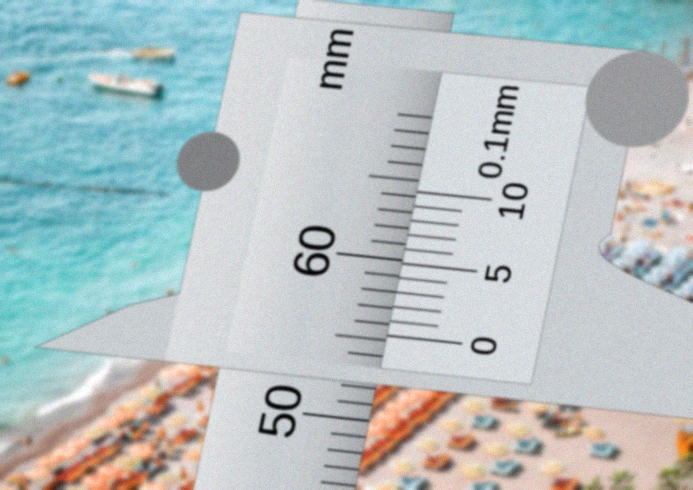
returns 55.3 mm
